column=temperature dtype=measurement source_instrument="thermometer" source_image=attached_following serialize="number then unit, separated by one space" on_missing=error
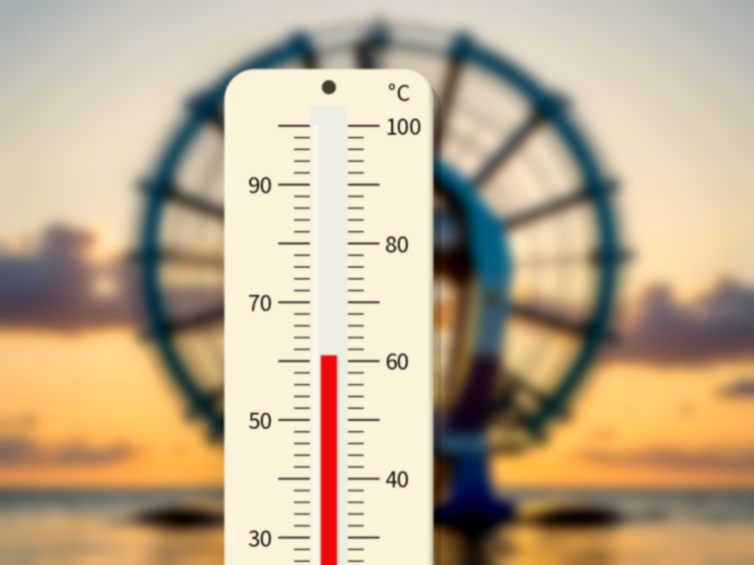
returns 61 °C
